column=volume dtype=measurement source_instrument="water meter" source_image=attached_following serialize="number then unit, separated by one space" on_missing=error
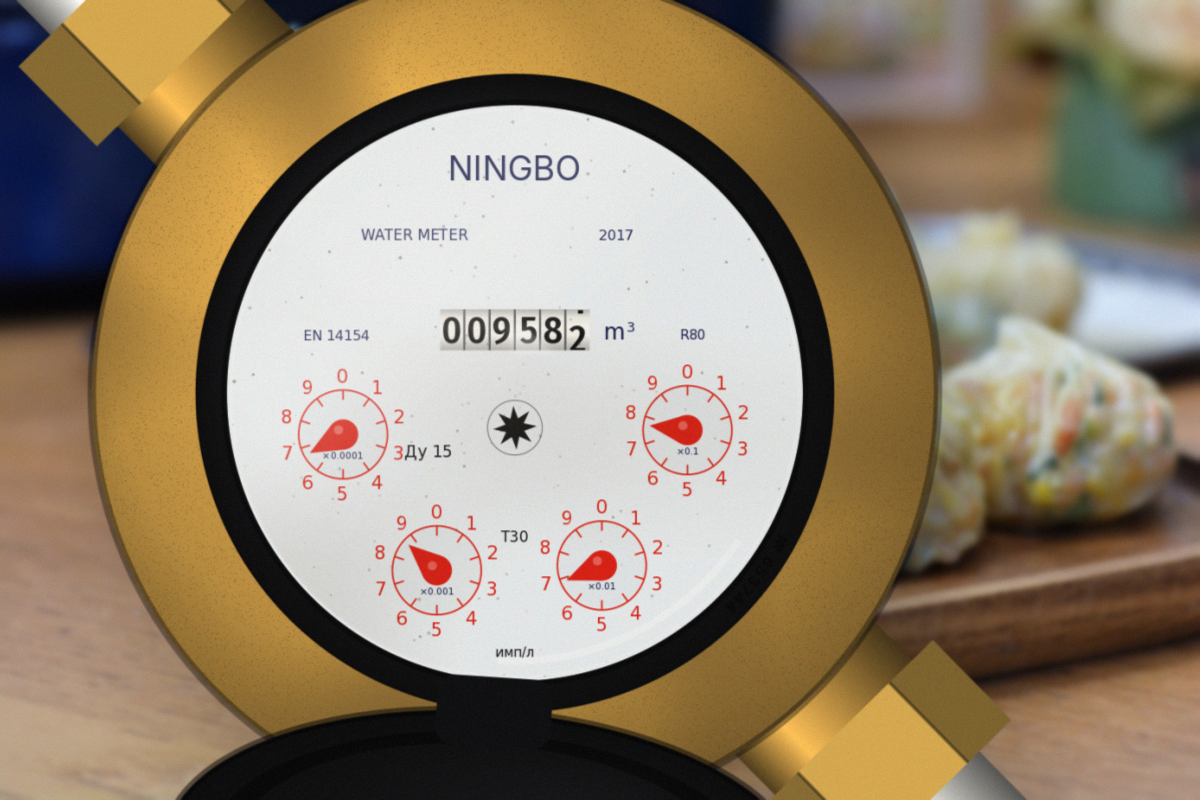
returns 9581.7686 m³
